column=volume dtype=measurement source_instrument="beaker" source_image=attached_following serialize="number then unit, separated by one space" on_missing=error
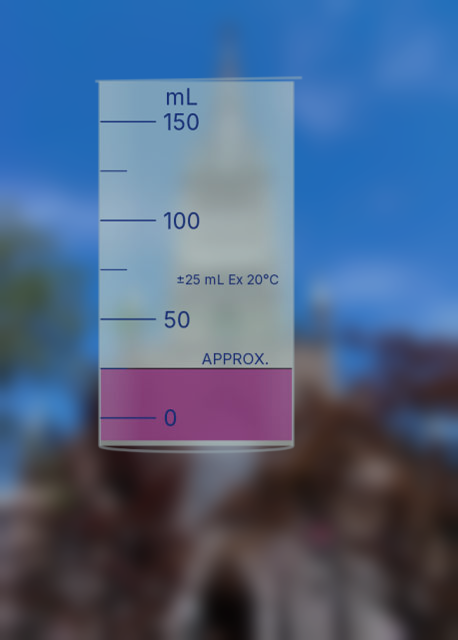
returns 25 mL
